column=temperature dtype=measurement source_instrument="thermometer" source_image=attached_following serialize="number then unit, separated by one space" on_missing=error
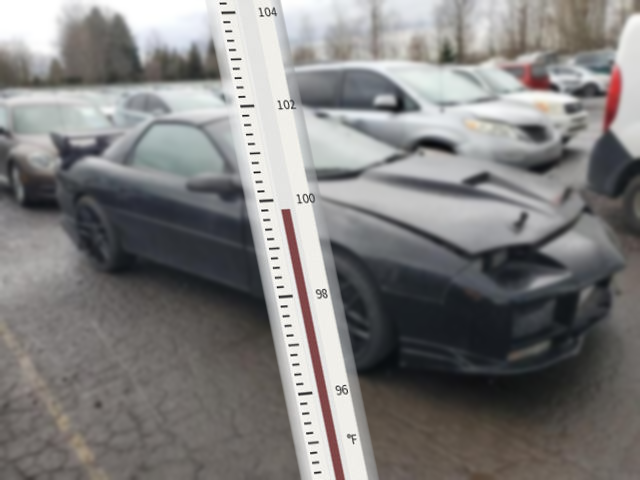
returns 99.8 °F
